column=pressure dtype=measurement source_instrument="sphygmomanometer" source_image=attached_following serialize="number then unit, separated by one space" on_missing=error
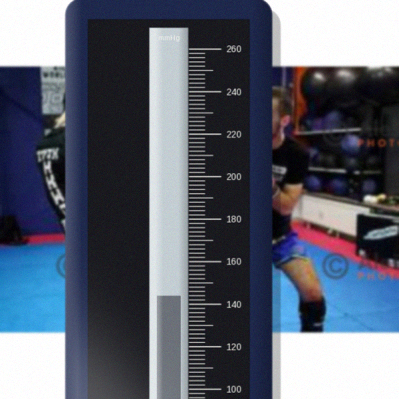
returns 144 mmHg
